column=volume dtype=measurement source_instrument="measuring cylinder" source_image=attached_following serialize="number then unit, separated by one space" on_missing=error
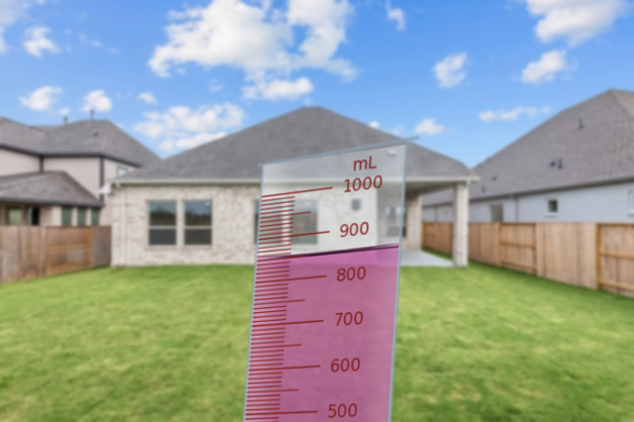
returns 850 mL
